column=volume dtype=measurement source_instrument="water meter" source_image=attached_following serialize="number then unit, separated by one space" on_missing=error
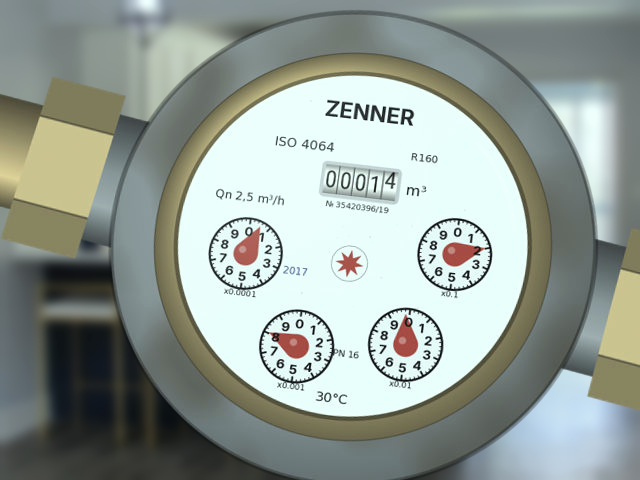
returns 14.1980 m³
